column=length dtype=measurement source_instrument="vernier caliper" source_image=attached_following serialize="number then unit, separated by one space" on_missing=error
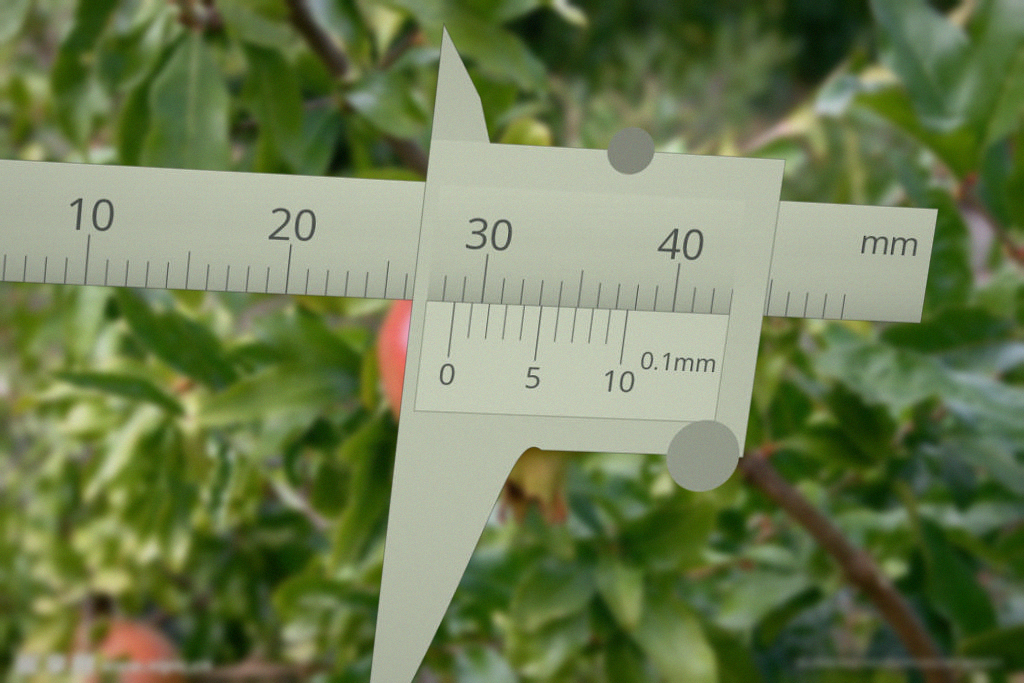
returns 28.6 mm
